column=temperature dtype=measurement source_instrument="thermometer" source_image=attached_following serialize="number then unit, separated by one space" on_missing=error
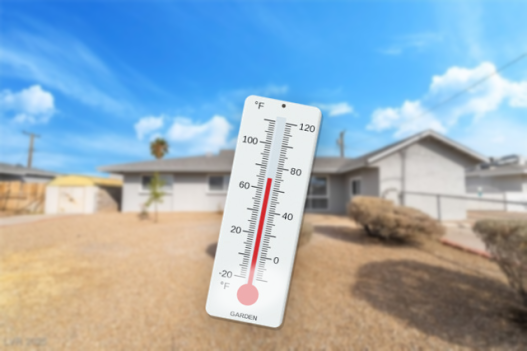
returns 70 °F
